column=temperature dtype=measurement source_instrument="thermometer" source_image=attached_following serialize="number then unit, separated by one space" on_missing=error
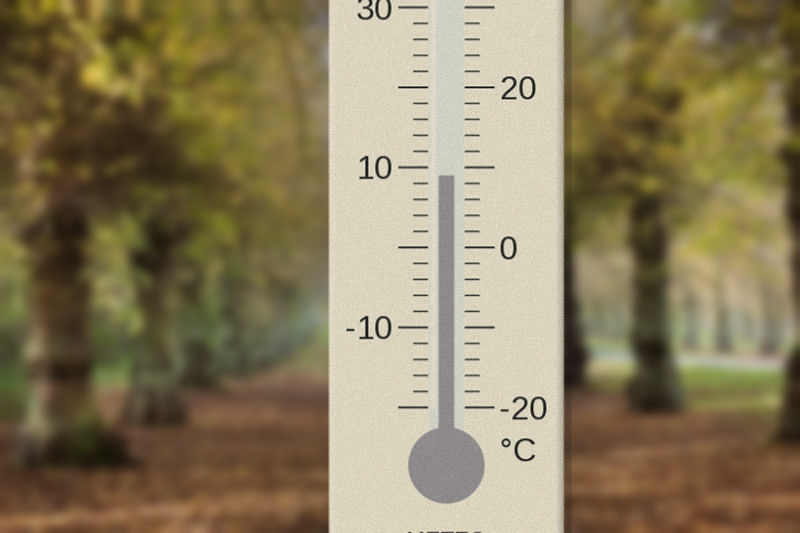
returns 9 °C
